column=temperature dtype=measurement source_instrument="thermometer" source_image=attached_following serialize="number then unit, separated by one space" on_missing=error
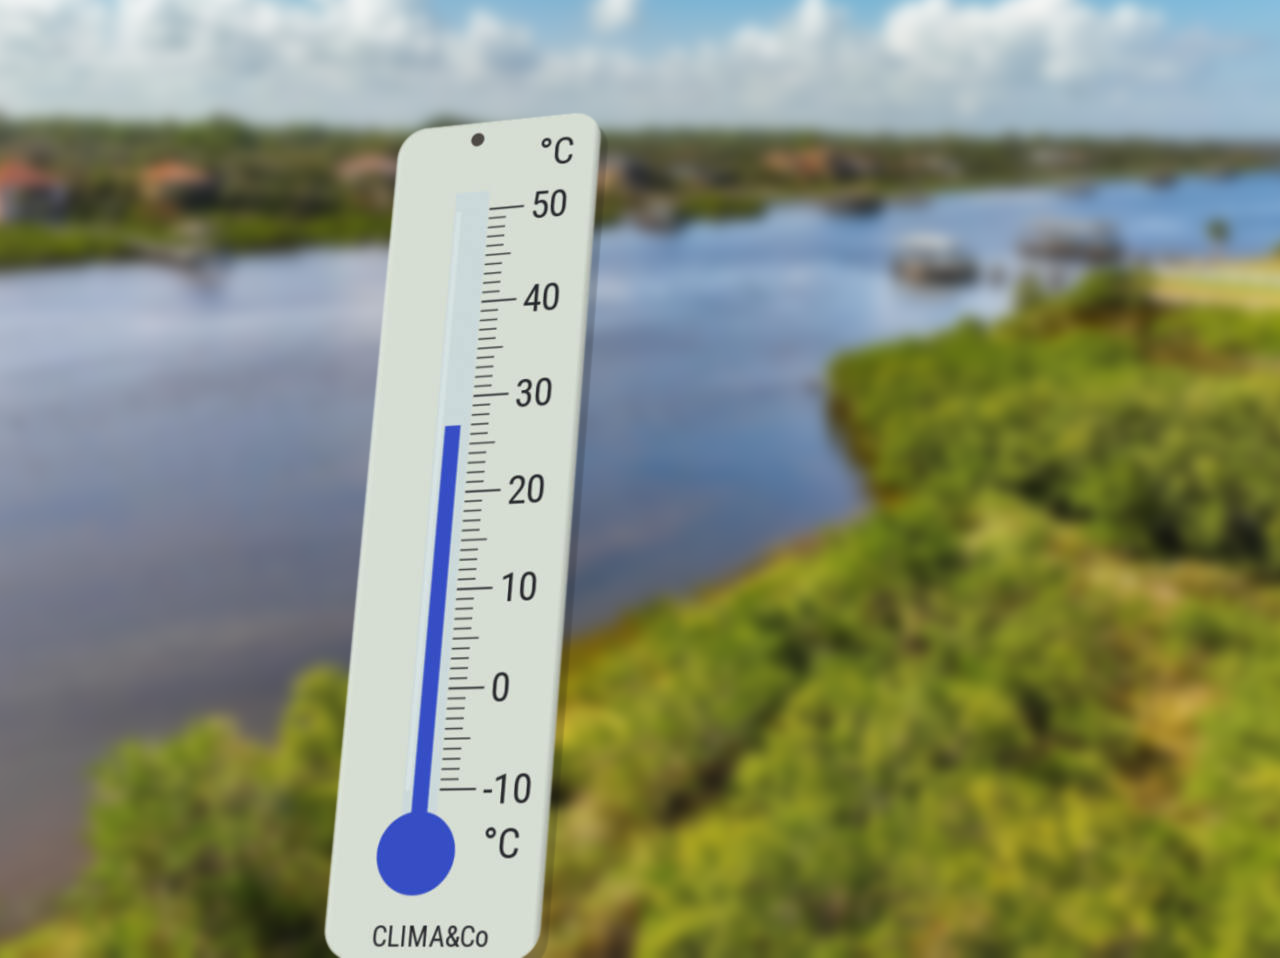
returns 27 °C
